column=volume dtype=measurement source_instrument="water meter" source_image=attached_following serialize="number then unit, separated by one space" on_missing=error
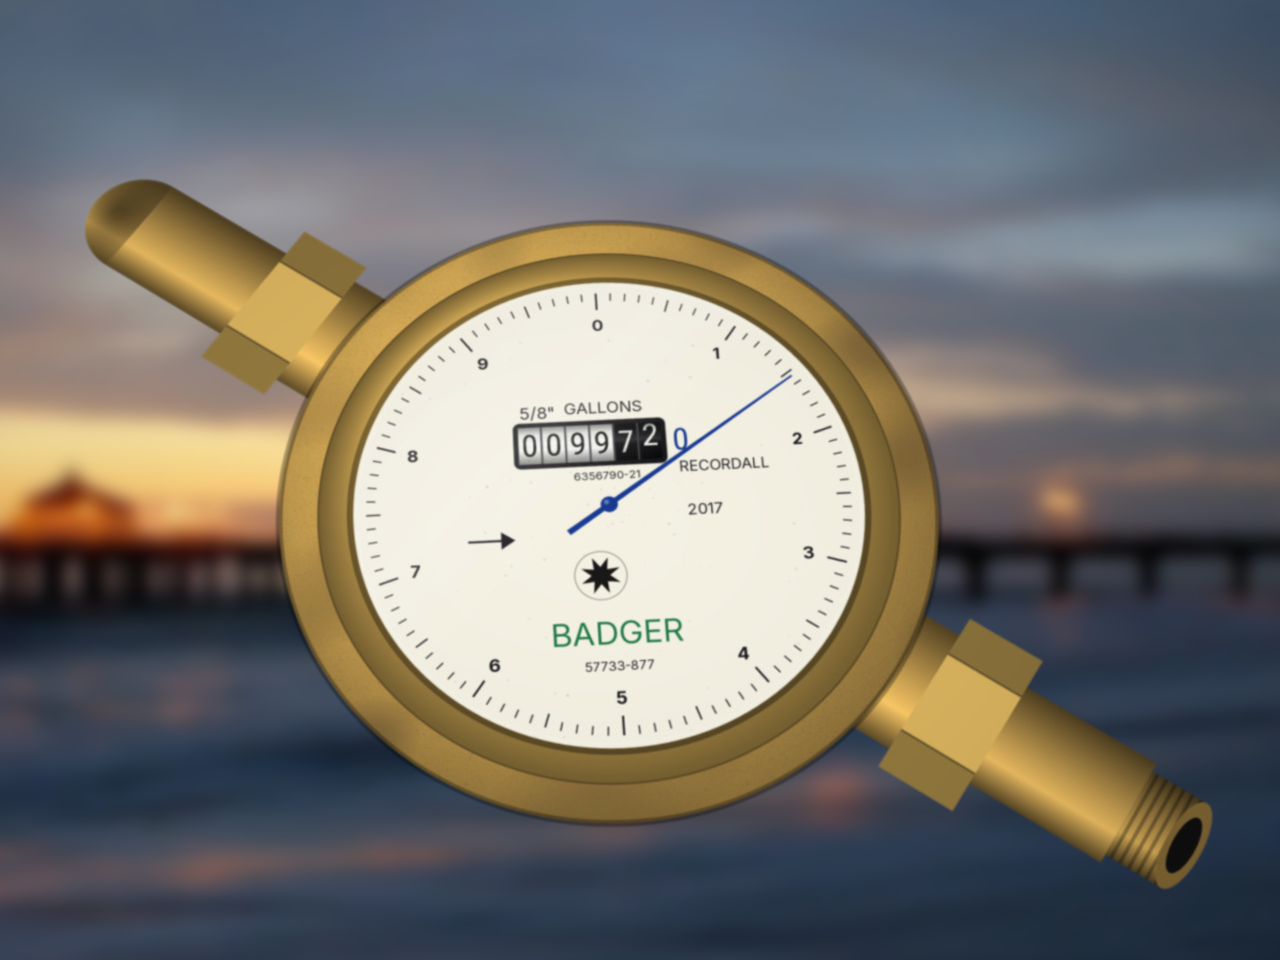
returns 99721.5 gal
